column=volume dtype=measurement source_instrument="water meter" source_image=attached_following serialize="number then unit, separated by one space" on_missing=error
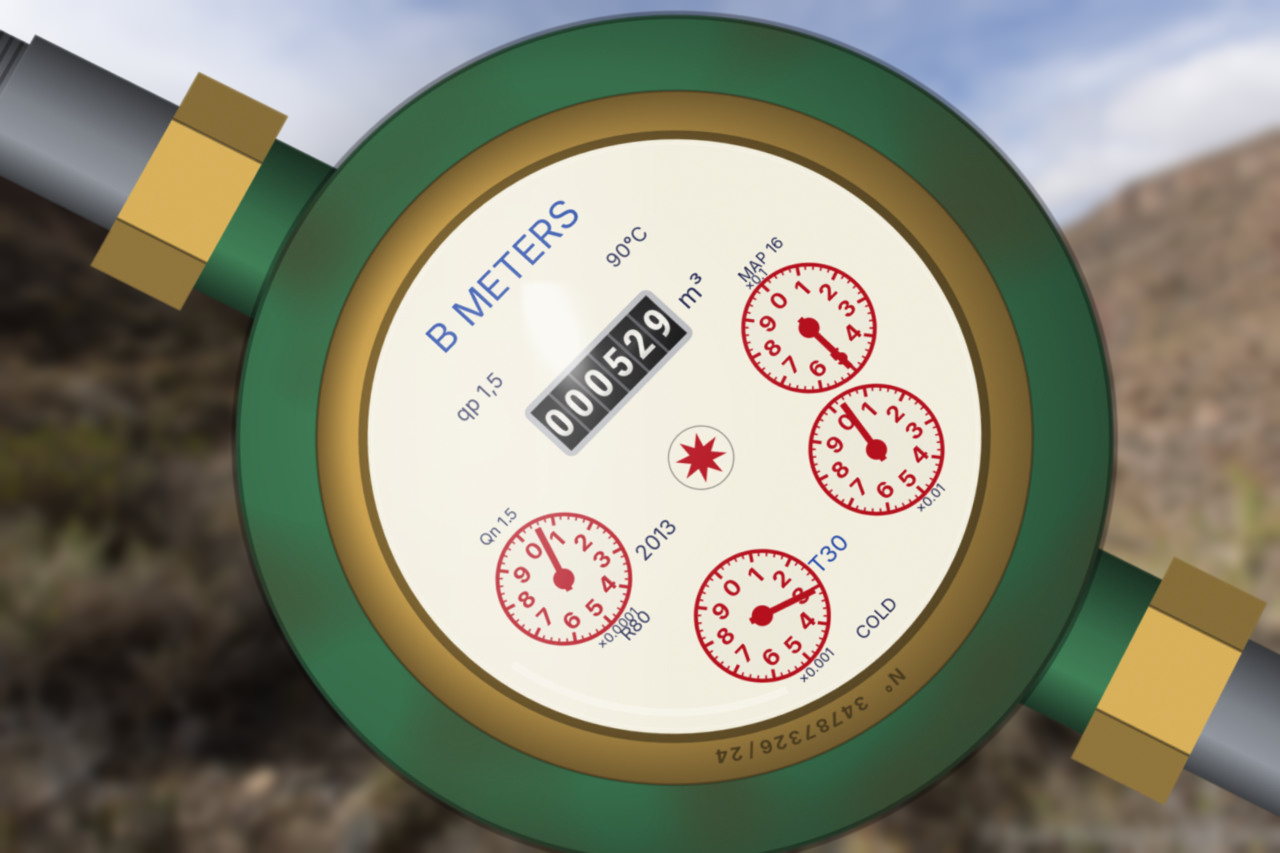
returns 529.5030 m³
